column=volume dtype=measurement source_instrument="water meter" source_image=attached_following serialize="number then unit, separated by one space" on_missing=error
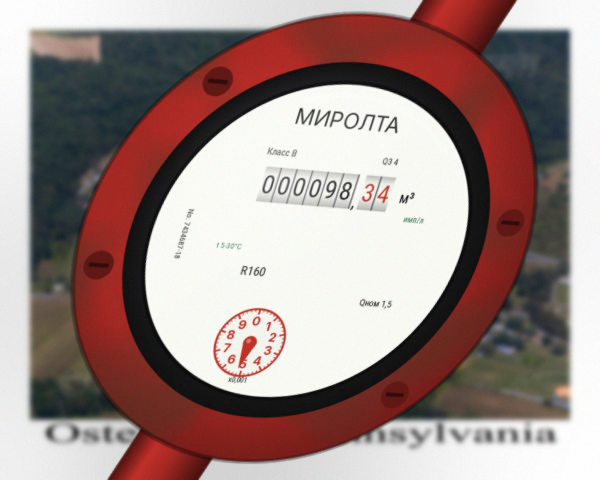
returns 98.345 m³
